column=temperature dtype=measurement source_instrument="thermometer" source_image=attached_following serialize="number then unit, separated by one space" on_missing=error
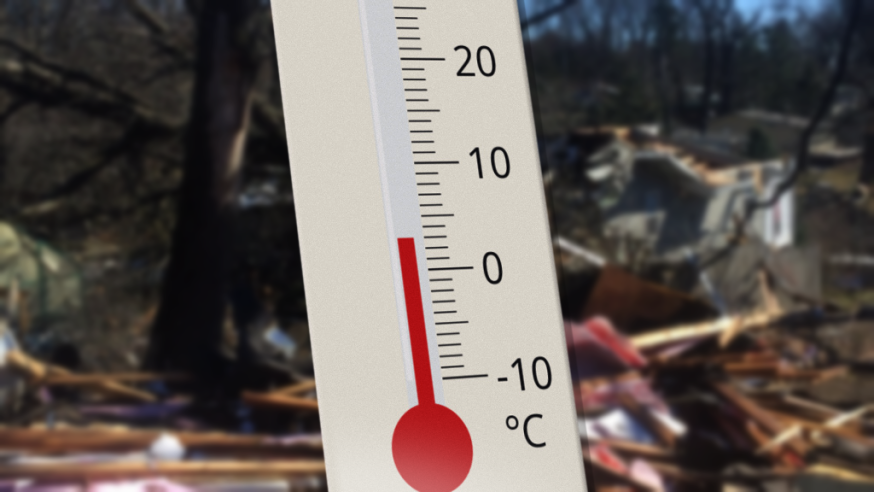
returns 3 °C
